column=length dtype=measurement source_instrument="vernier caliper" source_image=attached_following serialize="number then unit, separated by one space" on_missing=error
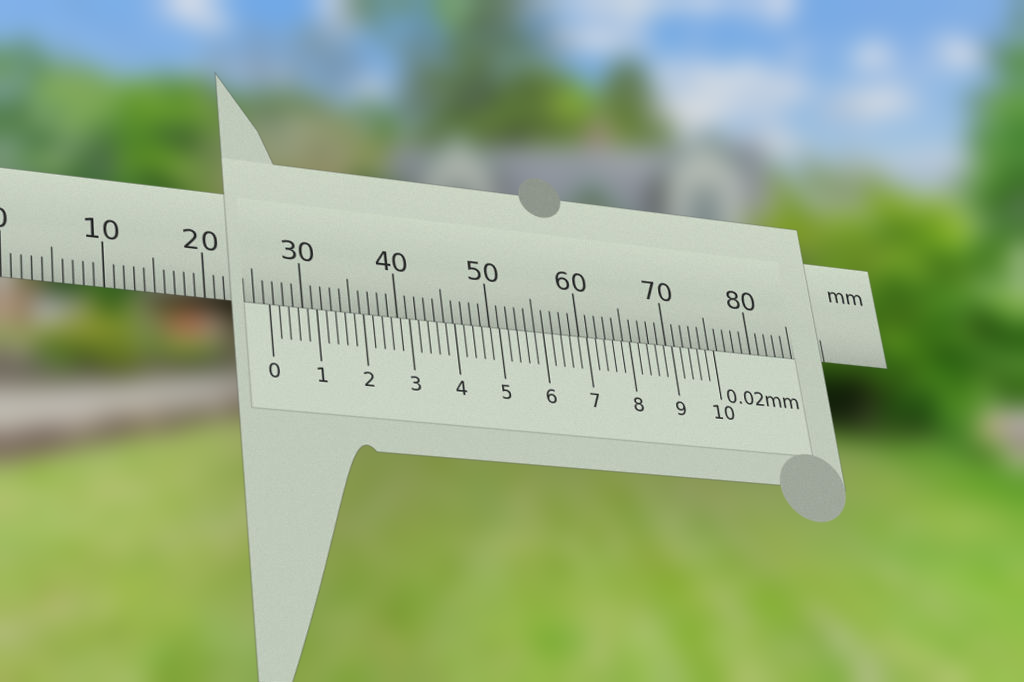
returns 26.6 mm
